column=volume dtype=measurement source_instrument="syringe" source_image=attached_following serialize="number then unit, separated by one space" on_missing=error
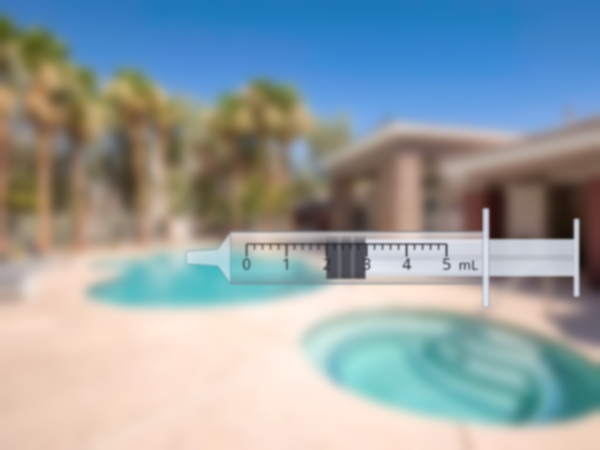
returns 2 mL
